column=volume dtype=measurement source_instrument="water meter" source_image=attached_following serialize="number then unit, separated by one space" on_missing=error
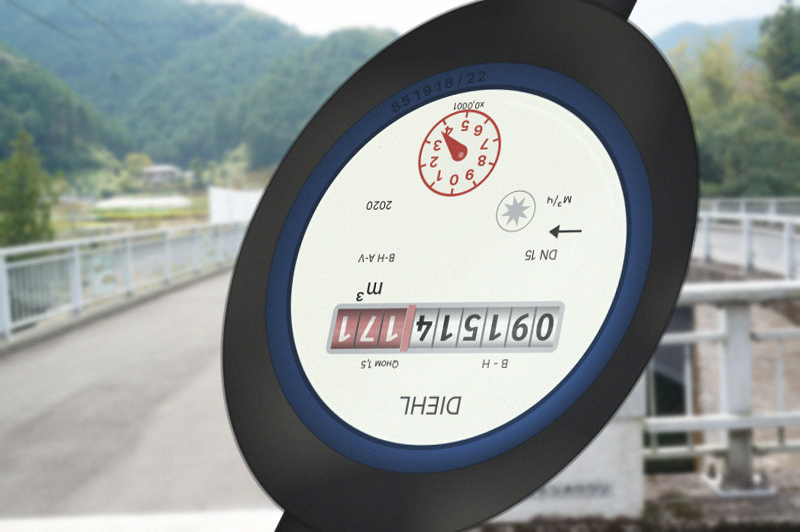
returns 91514.1713 m³
